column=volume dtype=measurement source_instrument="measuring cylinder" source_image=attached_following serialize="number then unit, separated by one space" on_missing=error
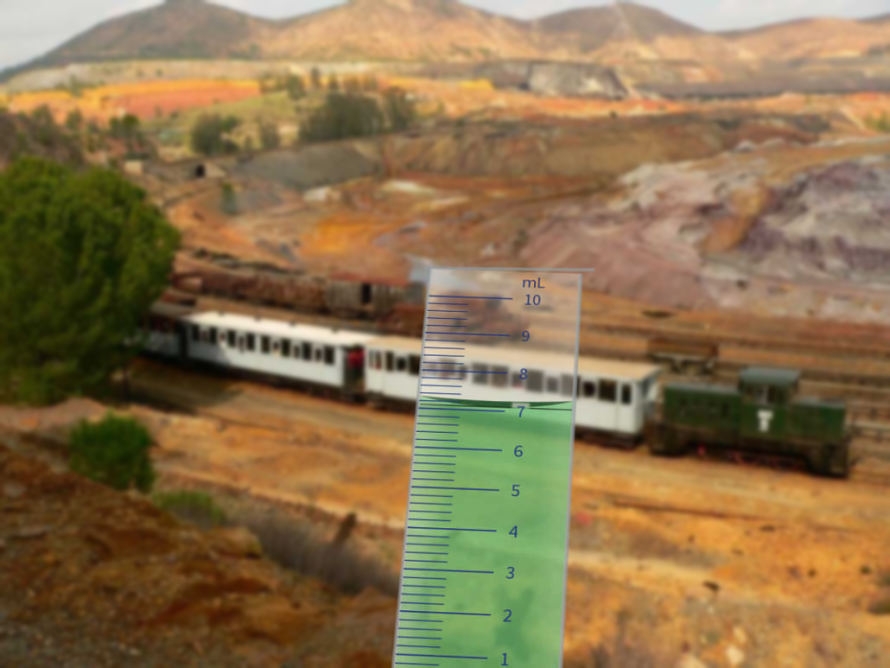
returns 7.1 mL
